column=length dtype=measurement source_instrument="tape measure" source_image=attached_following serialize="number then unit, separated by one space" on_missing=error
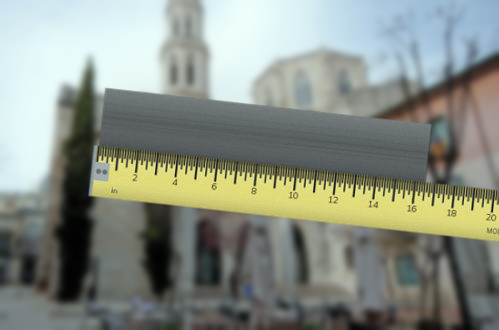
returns 16.5 in
